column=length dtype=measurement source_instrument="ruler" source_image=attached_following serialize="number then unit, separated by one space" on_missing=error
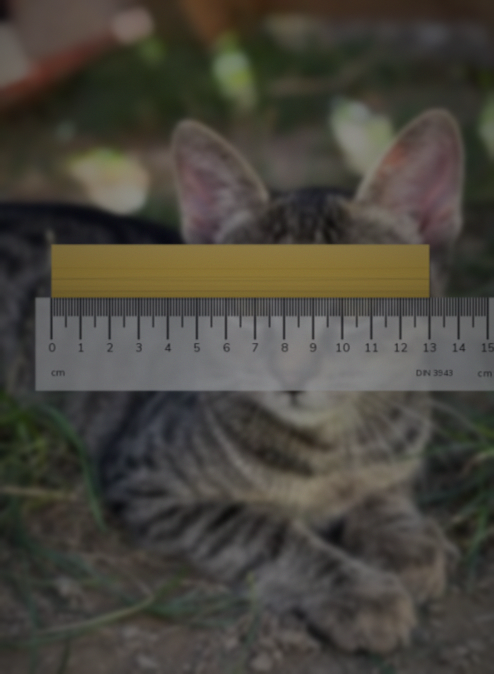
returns 13 cm
